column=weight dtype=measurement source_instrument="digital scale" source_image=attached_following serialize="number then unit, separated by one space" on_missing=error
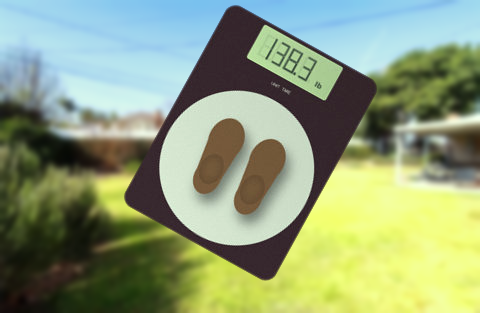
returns 138.3 lb
